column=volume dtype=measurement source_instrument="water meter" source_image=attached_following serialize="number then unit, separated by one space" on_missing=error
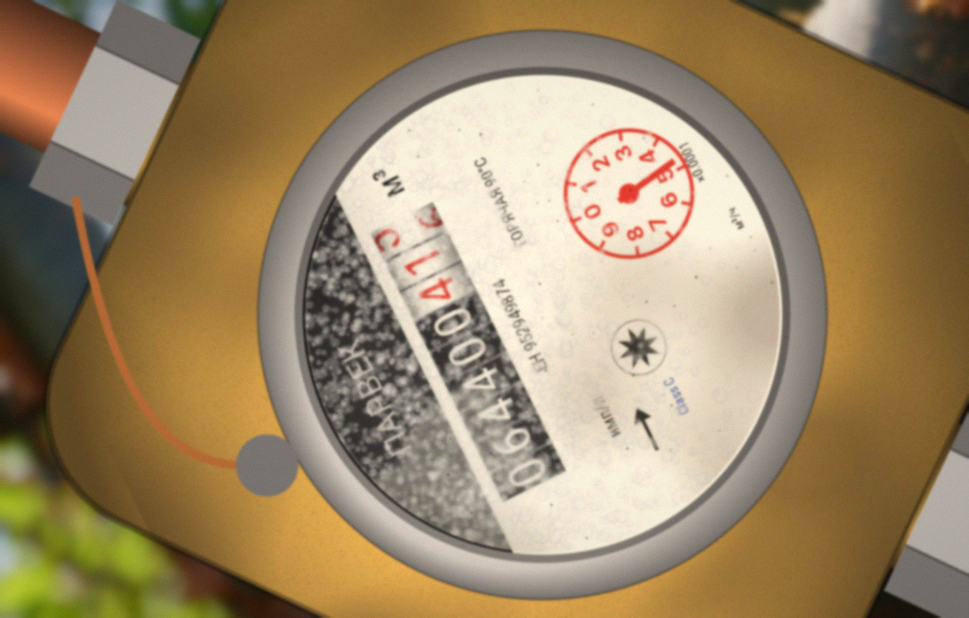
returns 64400.4154 m³
